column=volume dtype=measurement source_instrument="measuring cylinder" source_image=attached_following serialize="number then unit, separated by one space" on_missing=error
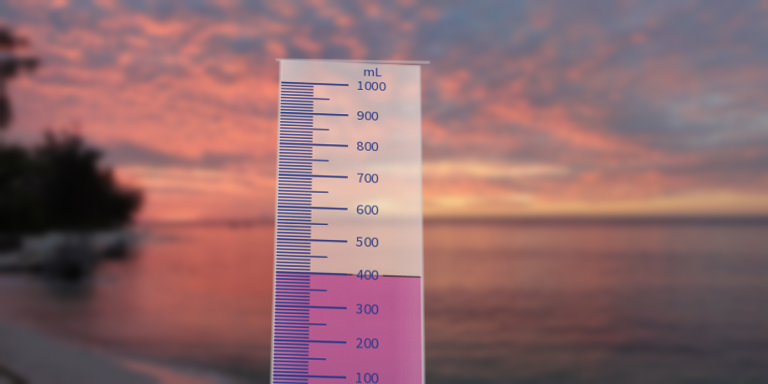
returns 400 mL
